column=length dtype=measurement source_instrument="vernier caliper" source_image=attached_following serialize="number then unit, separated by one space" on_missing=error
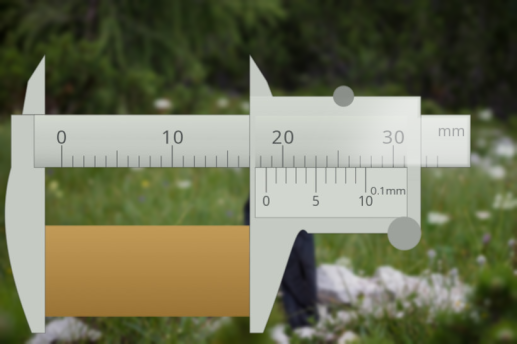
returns 18.5 mm
